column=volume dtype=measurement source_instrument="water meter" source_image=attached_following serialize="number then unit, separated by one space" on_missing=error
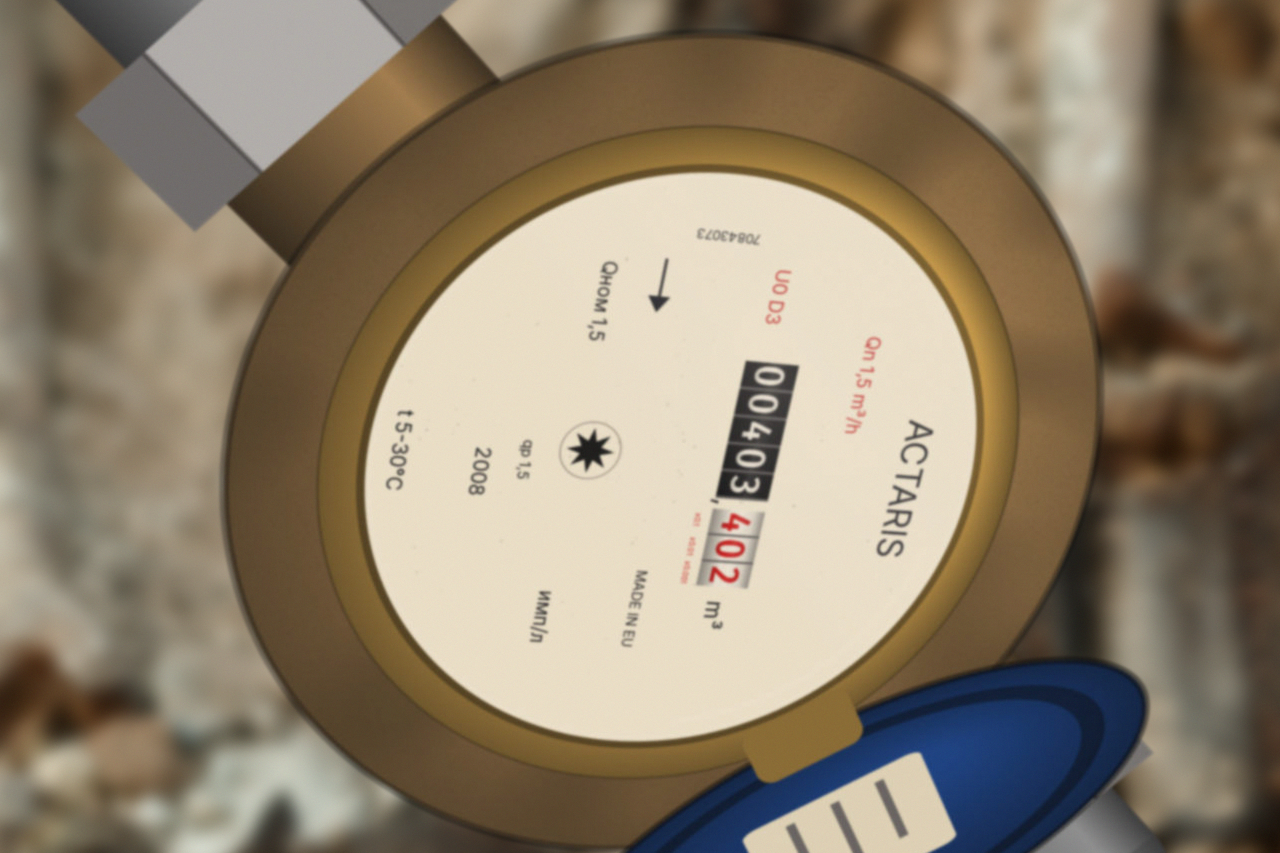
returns 403.402 m³
